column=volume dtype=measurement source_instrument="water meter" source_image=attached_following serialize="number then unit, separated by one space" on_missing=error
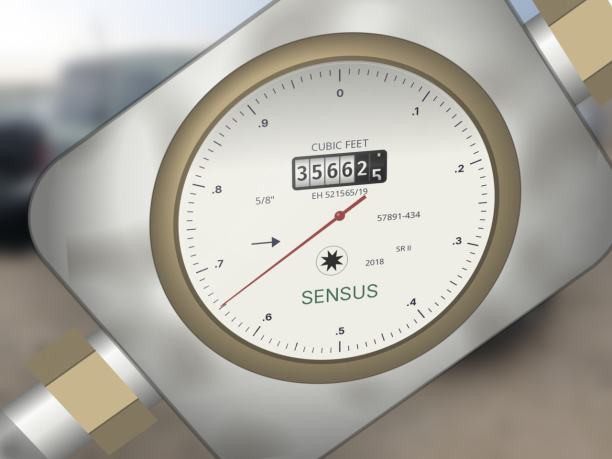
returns 356624.65 ft³
